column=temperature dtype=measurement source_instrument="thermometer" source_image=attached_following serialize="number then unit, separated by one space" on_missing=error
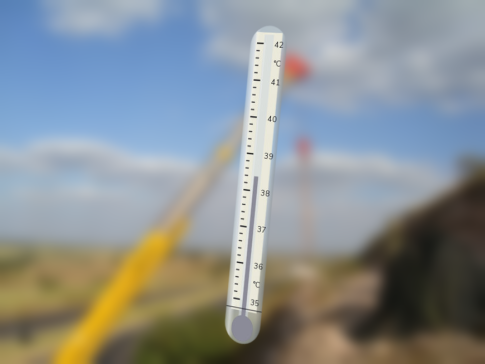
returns 38.4 °C
